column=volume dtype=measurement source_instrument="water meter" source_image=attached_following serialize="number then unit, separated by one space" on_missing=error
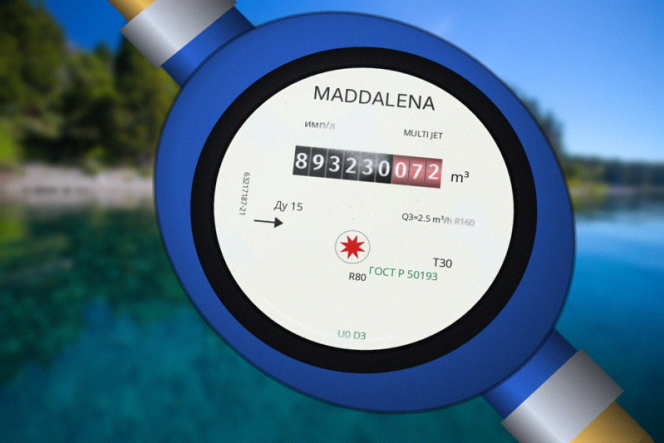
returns 893230.072 m³
